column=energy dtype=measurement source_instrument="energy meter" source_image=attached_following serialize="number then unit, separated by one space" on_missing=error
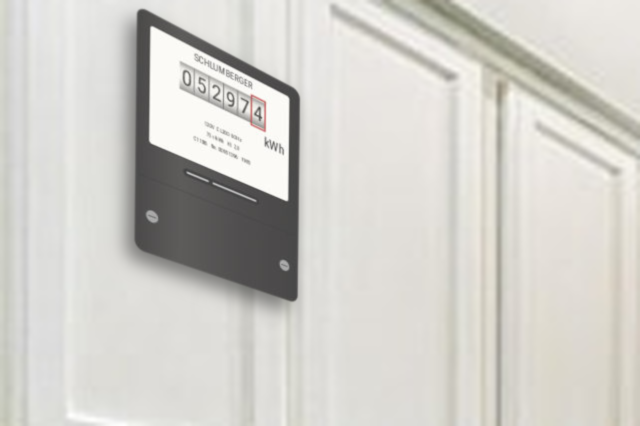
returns 5297.4 kWh
